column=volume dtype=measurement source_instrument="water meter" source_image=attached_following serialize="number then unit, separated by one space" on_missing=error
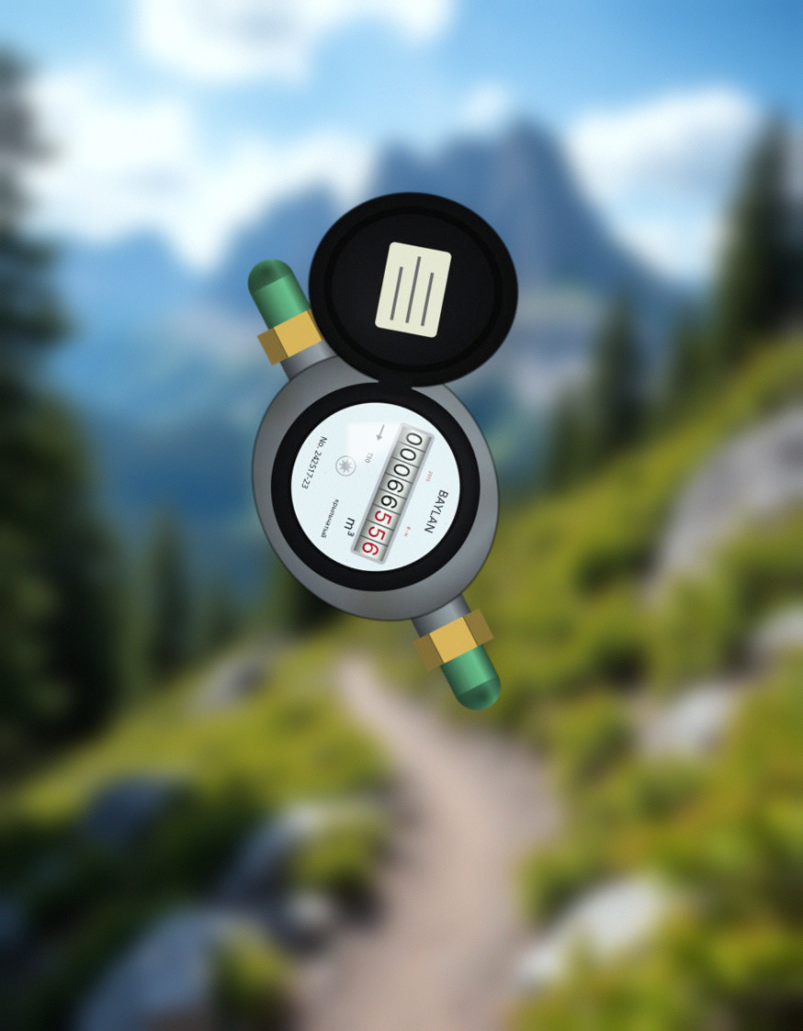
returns 66.556 m³
